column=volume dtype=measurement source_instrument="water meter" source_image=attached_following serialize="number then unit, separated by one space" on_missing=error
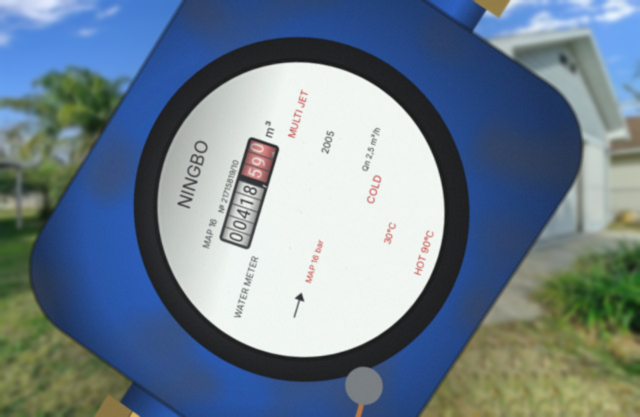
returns 418.590 m³
